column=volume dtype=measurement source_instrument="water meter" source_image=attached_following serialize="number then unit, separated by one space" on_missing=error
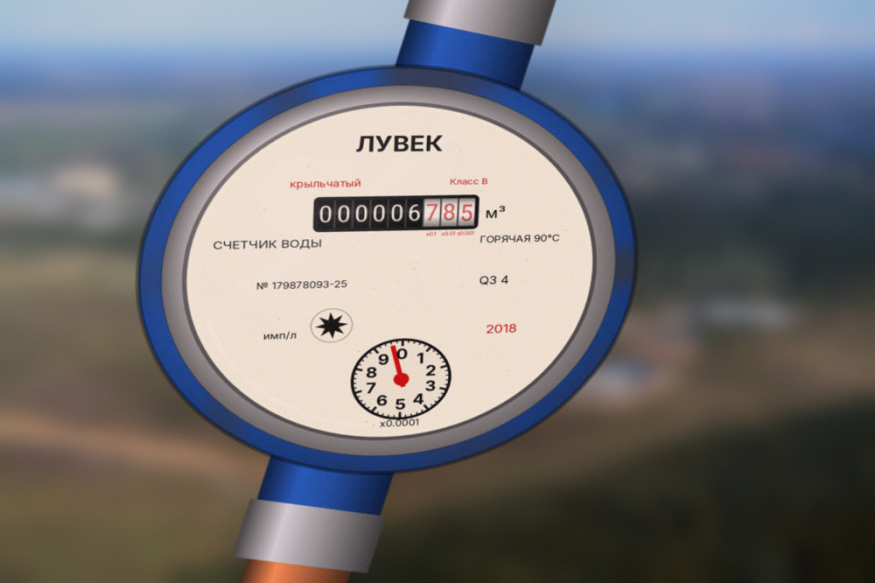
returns 6.7849 m³
